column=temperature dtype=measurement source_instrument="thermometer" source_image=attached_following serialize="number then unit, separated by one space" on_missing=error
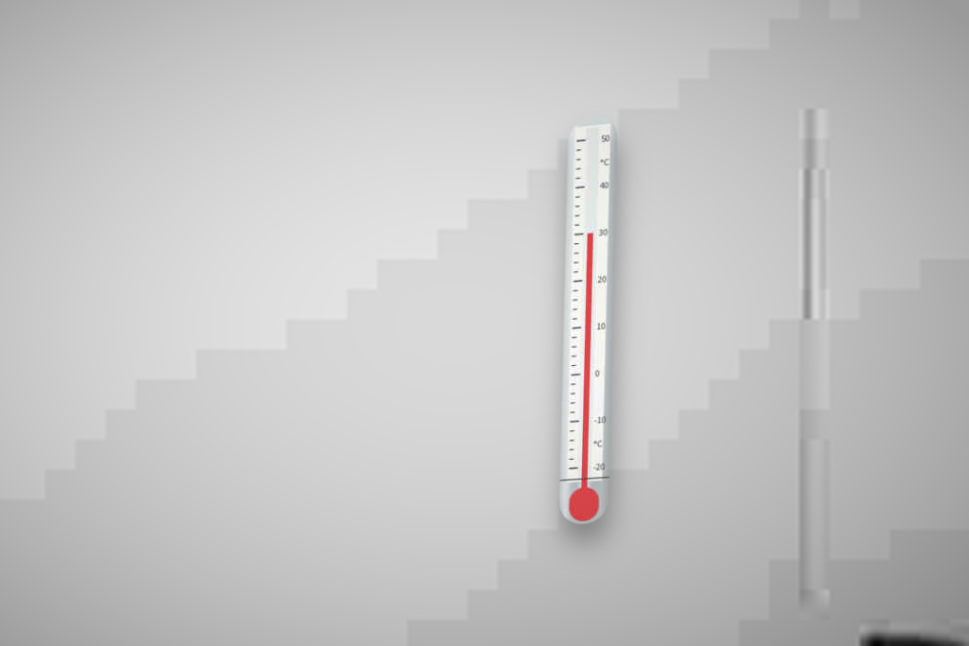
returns 30 °C
